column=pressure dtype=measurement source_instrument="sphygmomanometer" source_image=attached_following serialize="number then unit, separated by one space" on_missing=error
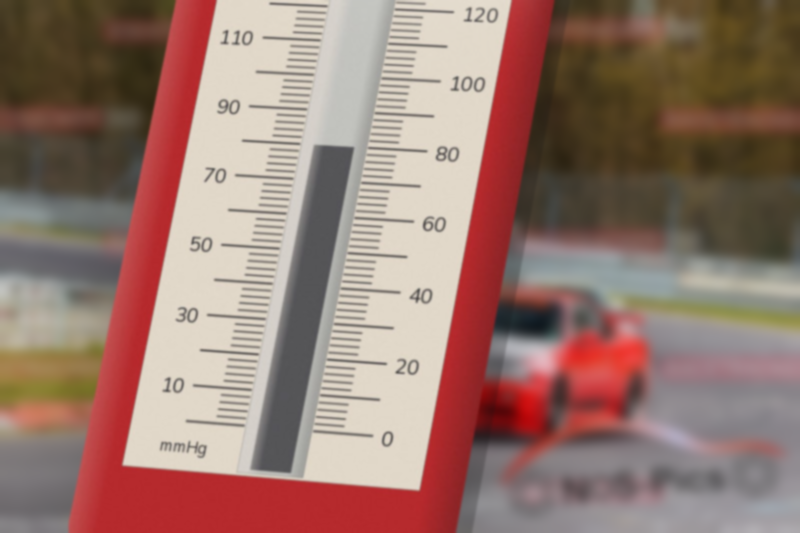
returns 80 mmHg
